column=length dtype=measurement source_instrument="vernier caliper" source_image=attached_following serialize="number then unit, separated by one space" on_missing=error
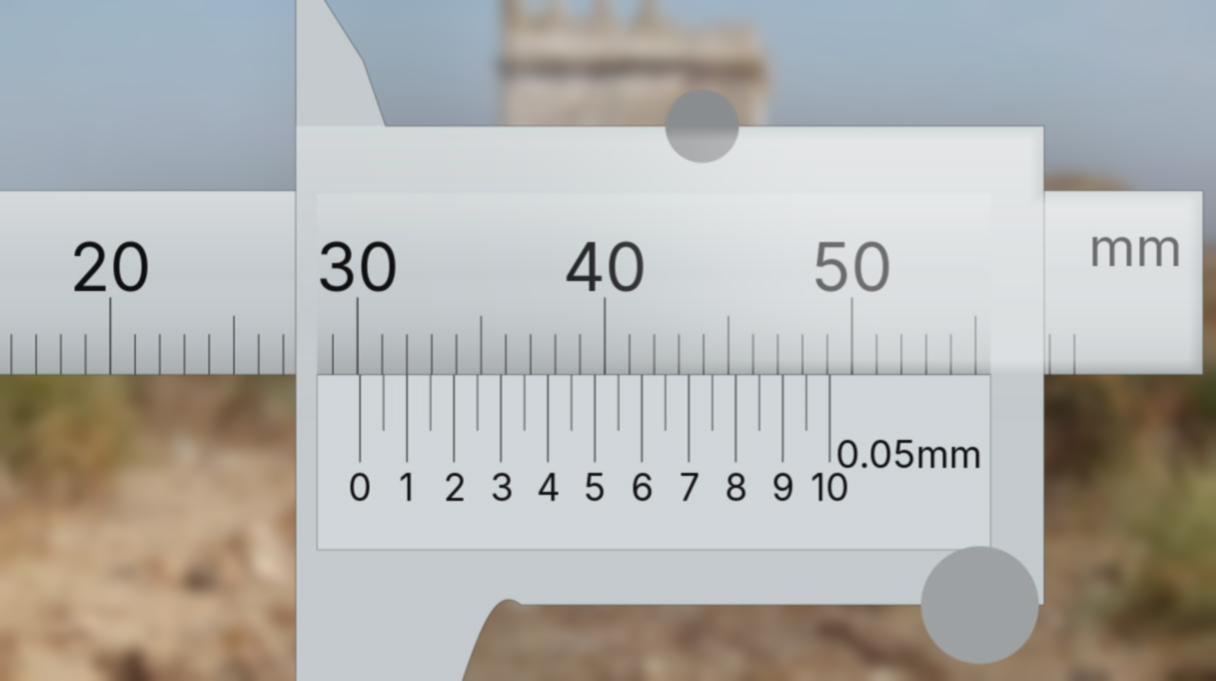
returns 30.1 mm
